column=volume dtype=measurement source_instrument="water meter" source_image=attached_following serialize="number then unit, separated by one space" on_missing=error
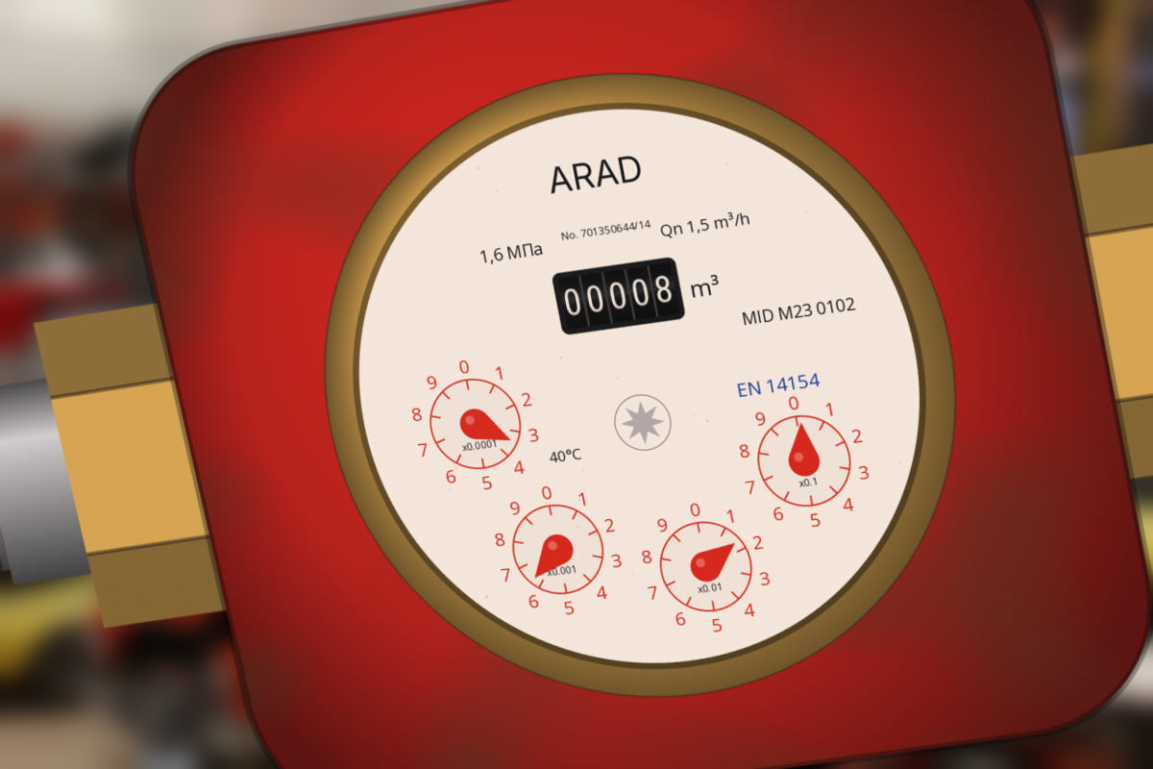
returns 8.0163 m³
